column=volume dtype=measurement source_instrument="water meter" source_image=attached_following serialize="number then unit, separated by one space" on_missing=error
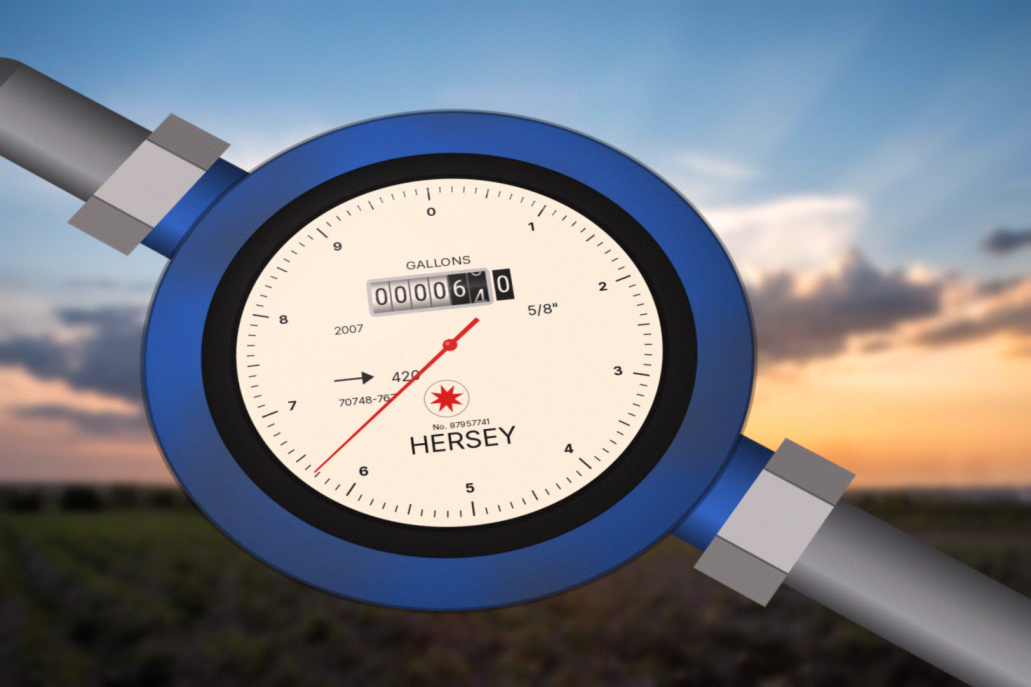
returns 636.3 gal
